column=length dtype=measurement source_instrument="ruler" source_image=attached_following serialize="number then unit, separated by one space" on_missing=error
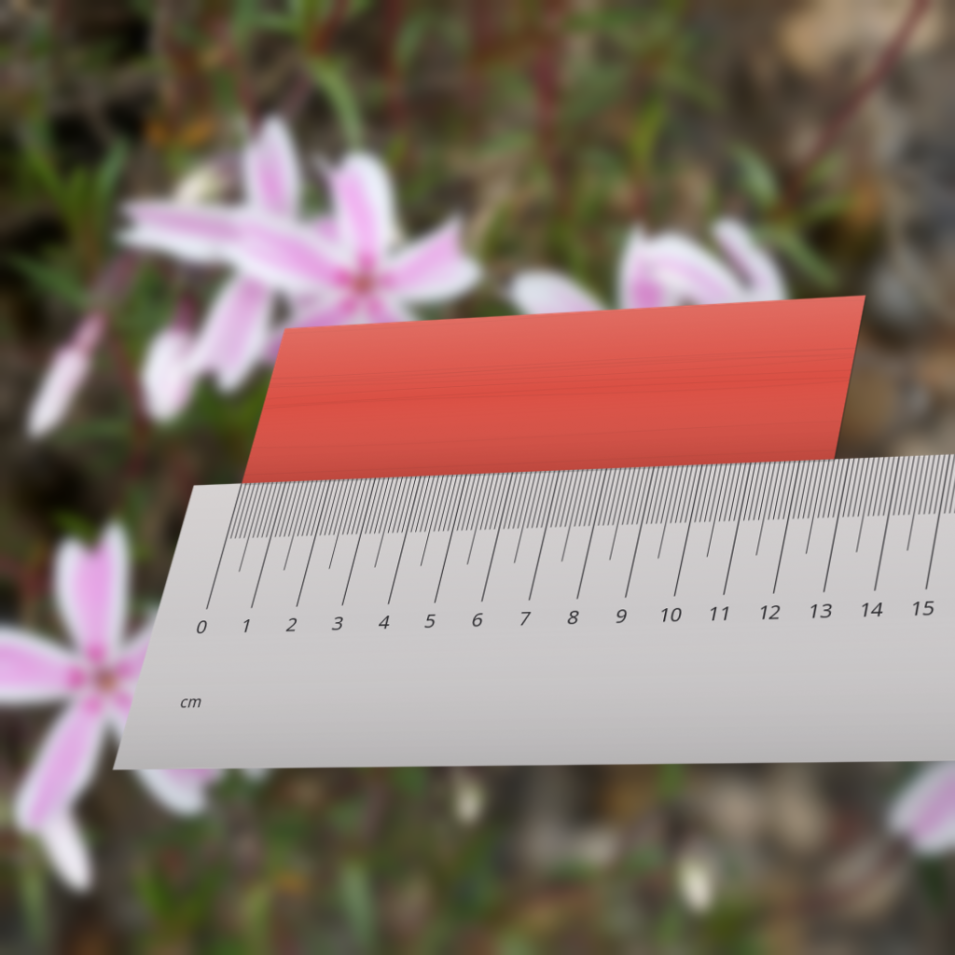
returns 12.7 cm
